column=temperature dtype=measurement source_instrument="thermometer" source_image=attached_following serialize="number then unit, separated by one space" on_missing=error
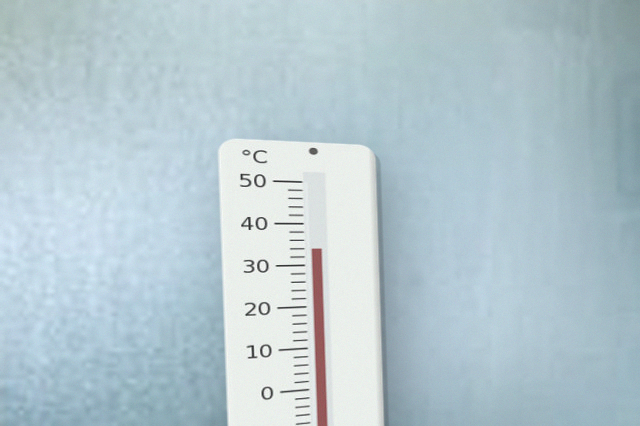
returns 34 °C
